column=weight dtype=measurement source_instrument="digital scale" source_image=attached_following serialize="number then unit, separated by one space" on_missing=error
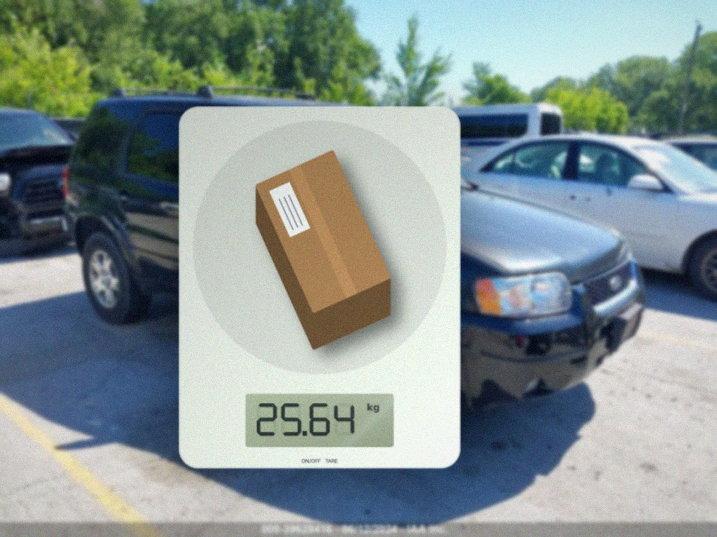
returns 25.64 kg
